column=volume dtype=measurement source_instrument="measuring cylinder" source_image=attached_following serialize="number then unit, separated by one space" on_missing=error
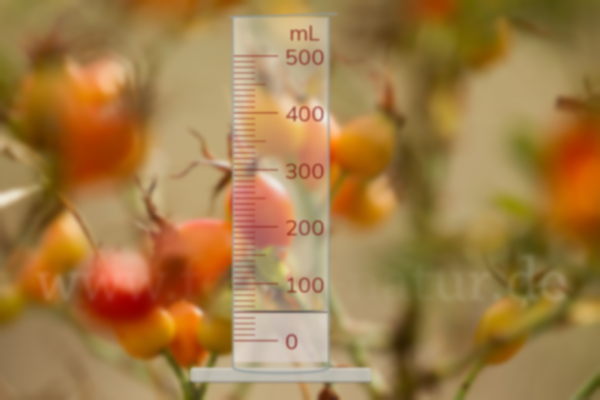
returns 50 mL
